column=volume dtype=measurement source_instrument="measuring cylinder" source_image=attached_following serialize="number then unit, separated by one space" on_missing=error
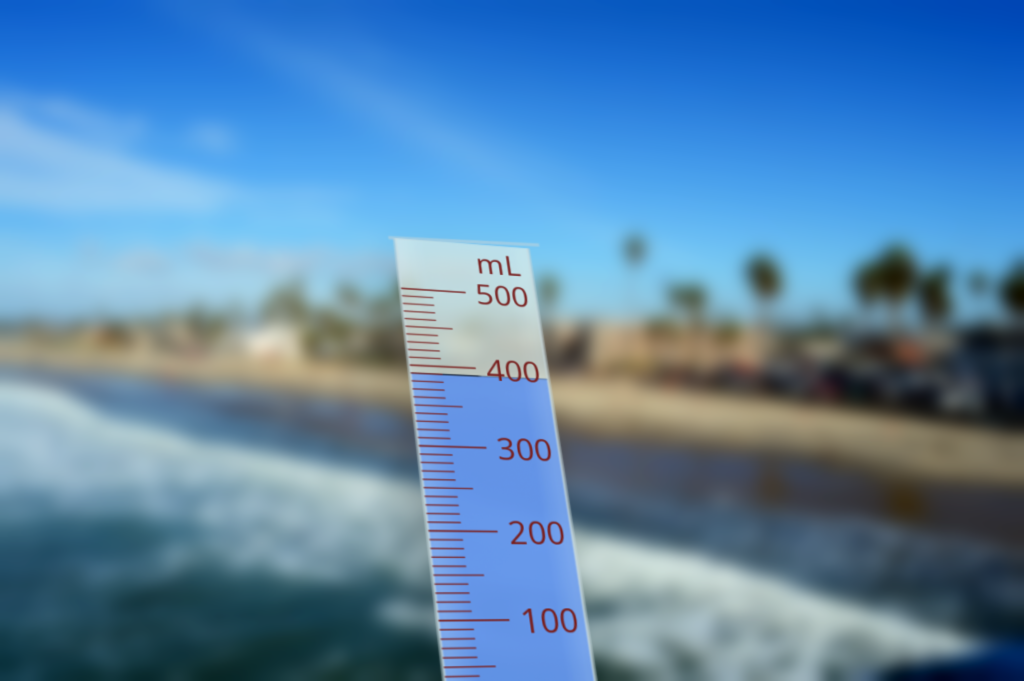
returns 390 mL
